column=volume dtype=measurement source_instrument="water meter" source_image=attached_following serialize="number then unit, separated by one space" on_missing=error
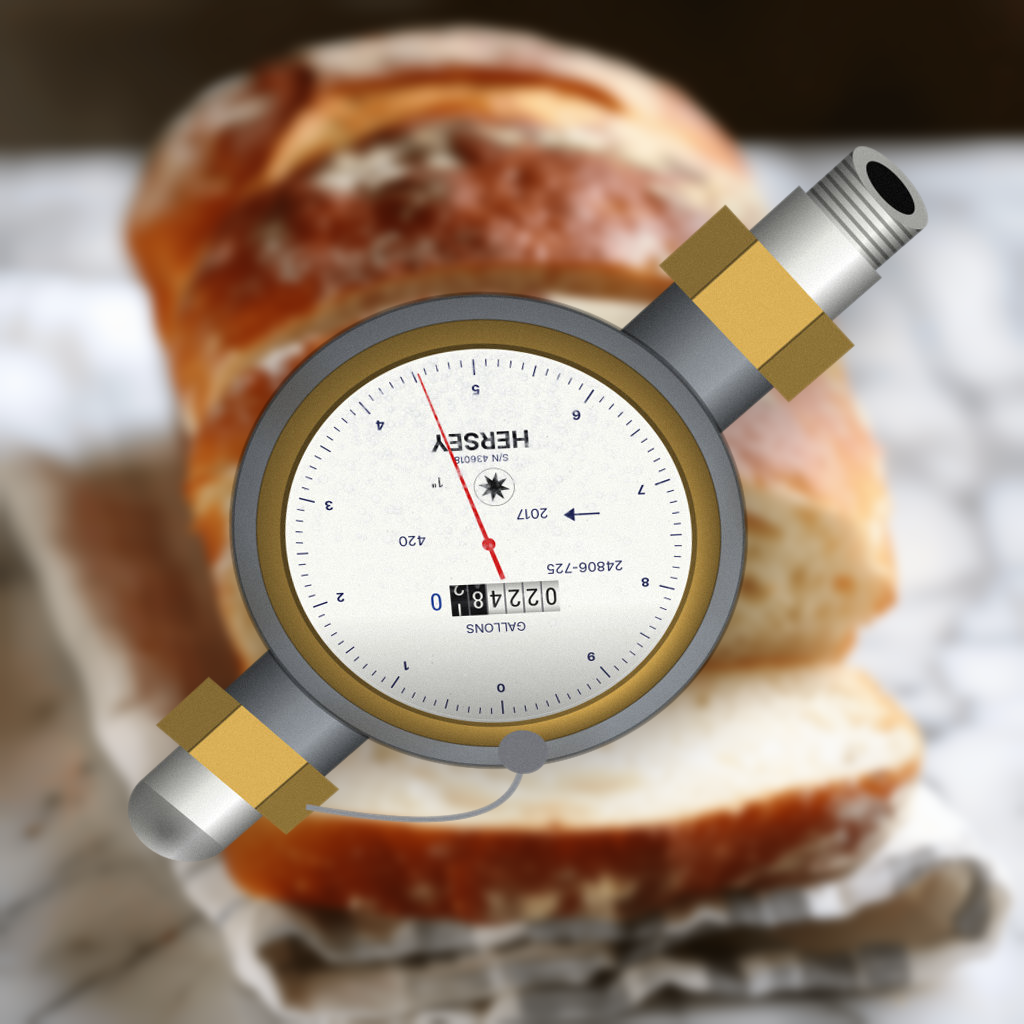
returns 224814.5 gal
